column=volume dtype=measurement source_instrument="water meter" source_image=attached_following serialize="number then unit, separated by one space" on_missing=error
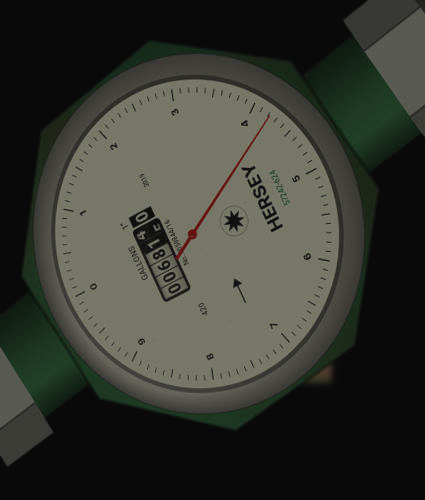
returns 68144.2 gal
